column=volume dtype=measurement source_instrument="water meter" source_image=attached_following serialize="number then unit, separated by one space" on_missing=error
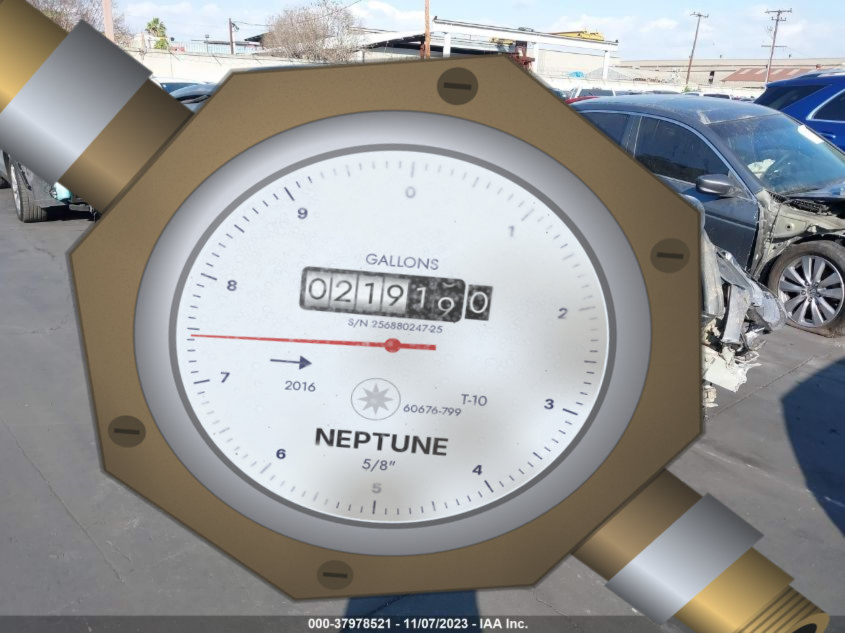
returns 219187.4 gal
